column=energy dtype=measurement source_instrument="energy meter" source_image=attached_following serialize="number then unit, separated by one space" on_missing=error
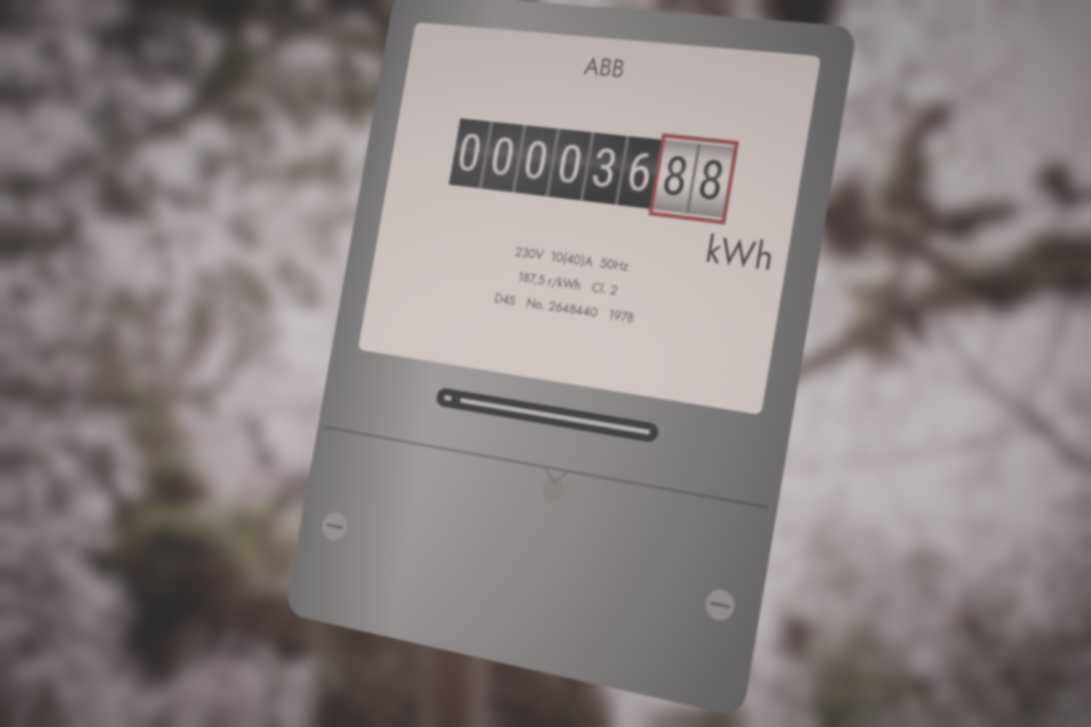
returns 36.88 kWh
